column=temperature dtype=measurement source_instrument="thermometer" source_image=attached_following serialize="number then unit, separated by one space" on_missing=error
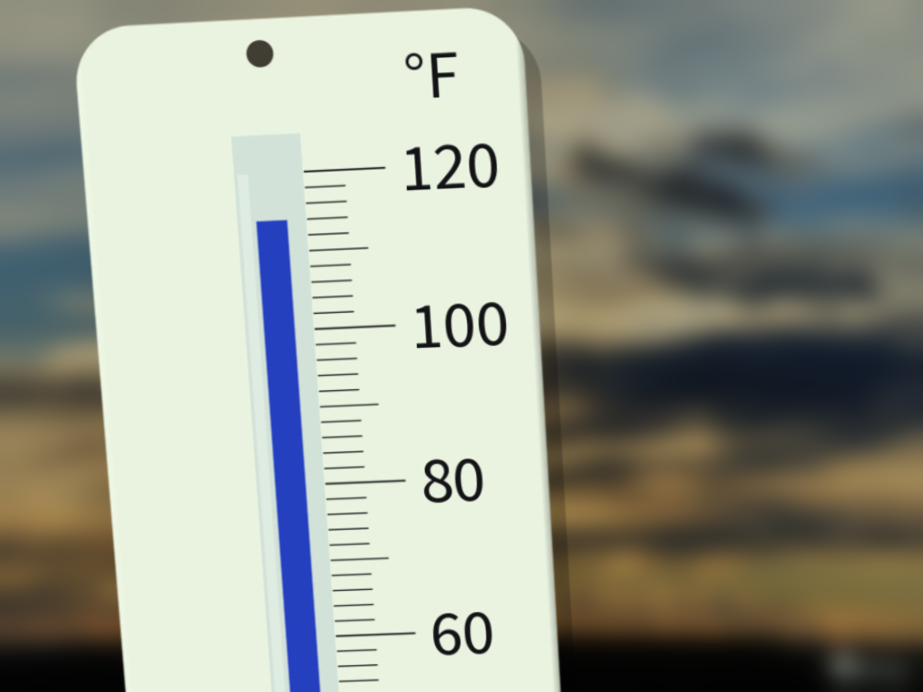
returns 114 °F
